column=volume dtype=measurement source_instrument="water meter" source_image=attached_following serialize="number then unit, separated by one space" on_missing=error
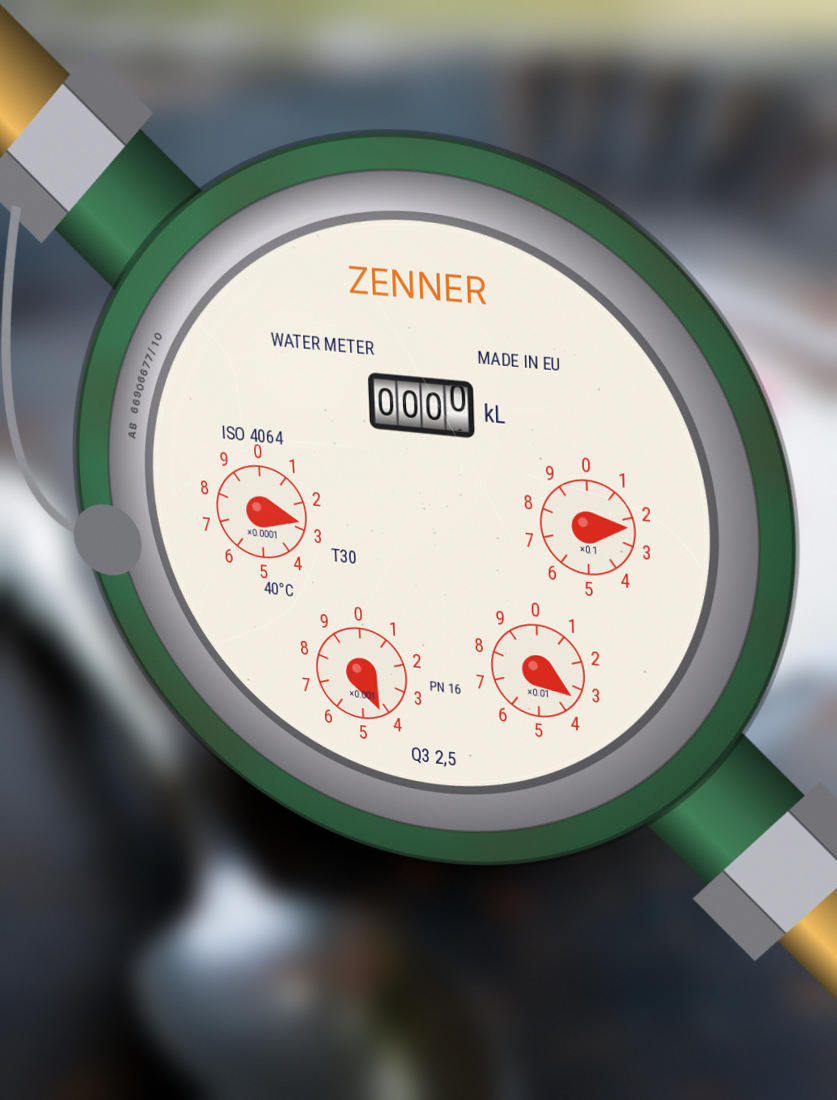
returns 0.2342 kL
